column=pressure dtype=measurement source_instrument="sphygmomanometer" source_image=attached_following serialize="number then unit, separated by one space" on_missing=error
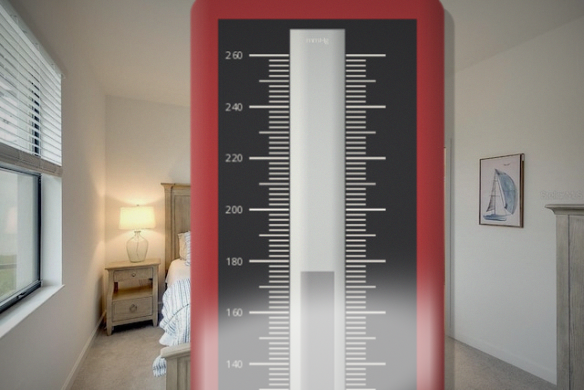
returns 176 mmHg
